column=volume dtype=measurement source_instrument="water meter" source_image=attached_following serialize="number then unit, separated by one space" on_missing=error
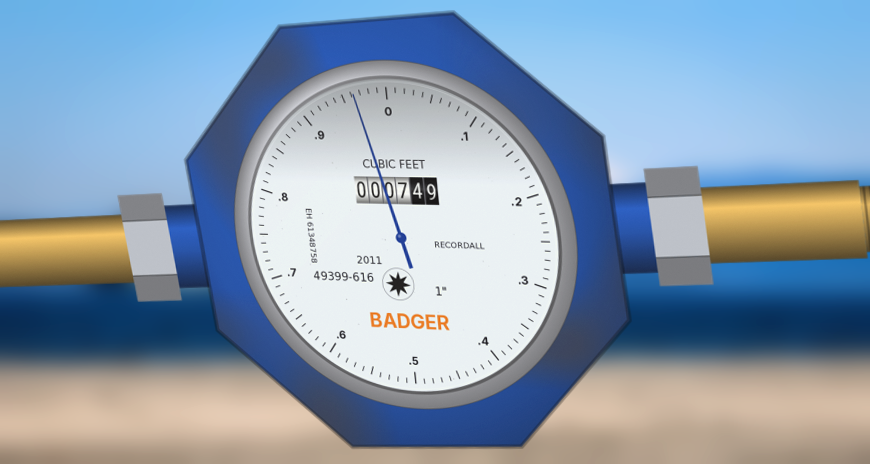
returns 748.96 ft³
